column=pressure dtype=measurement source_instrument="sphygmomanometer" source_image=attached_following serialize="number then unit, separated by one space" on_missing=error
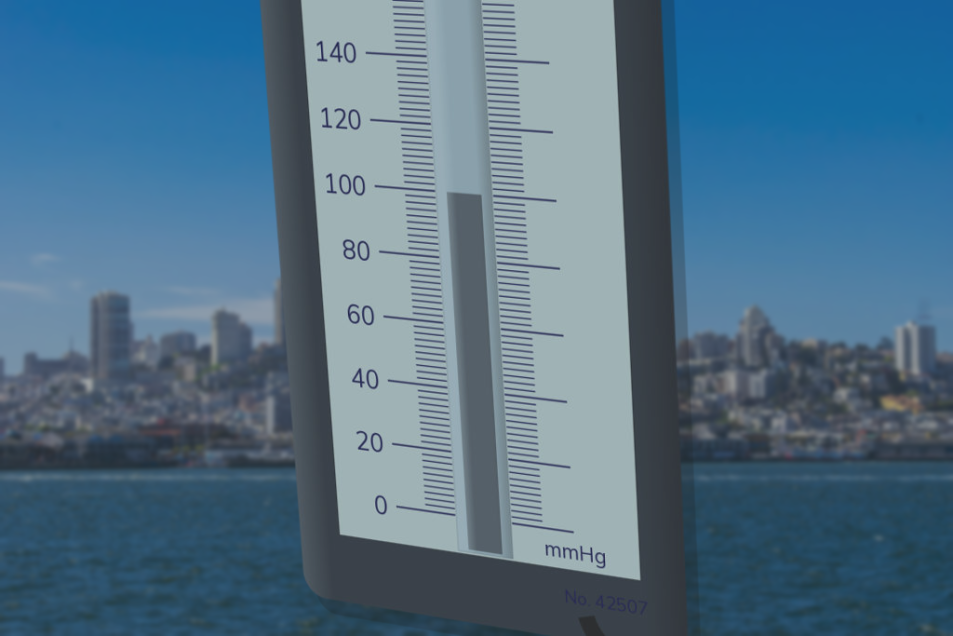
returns 100 mmHg
